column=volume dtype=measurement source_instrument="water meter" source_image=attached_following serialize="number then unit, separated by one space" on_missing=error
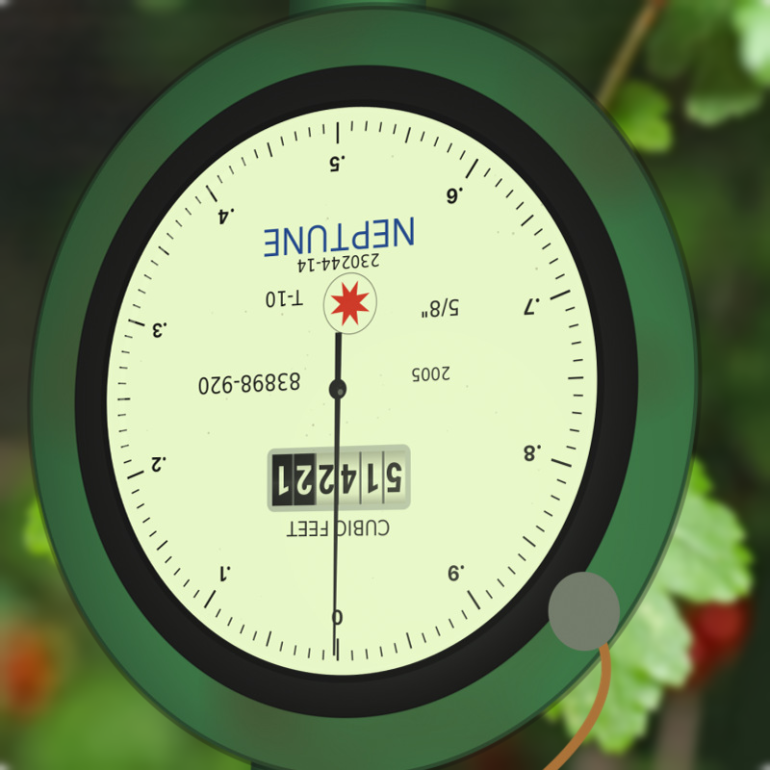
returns 514221.00 ft³
